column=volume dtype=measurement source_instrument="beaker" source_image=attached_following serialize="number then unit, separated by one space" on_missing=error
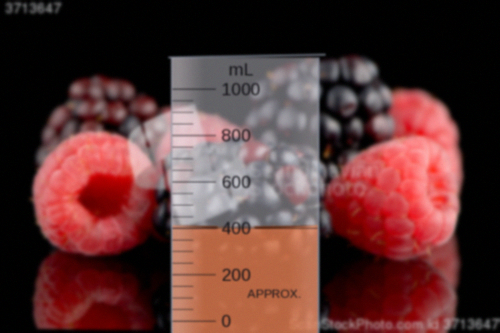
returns 400 mL
